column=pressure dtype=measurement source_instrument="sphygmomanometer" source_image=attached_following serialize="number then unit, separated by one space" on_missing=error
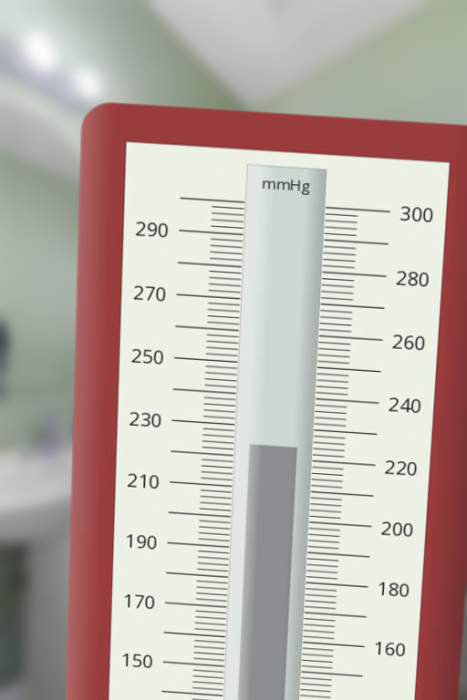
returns 224 mmHg
